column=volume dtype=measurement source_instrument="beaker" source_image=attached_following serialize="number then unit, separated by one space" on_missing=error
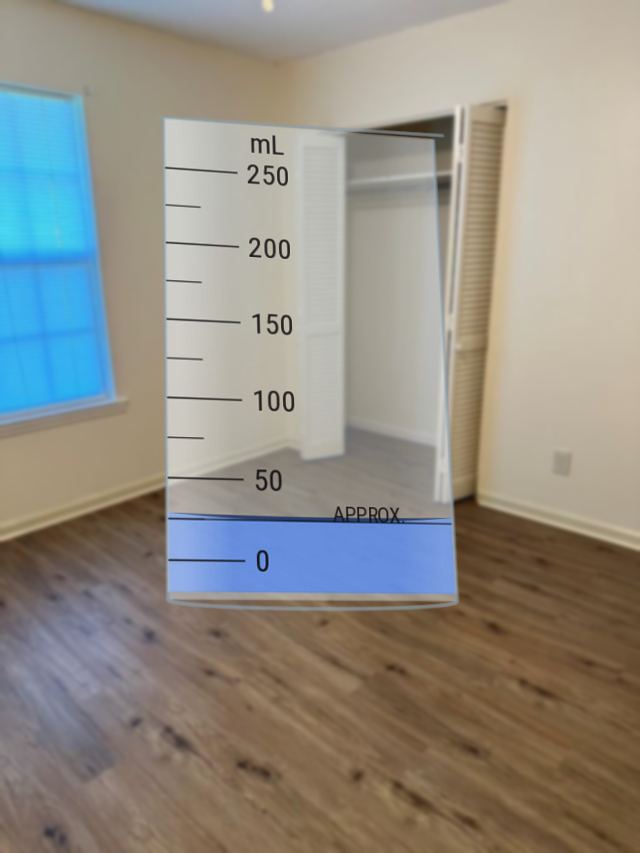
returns 25 mL
